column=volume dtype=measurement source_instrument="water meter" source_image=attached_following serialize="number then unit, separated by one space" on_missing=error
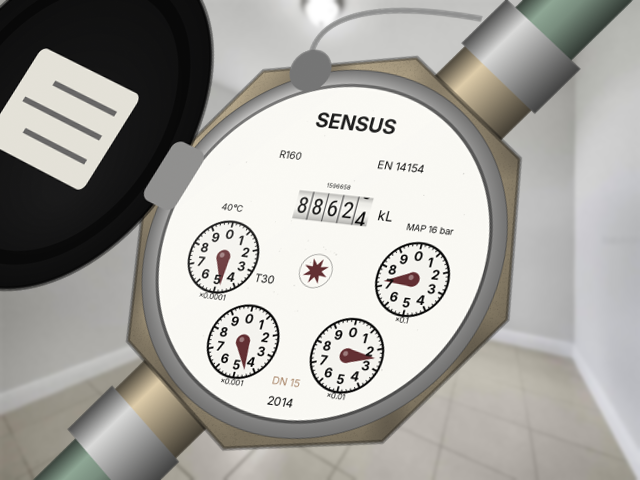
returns 88623.7244 kL
